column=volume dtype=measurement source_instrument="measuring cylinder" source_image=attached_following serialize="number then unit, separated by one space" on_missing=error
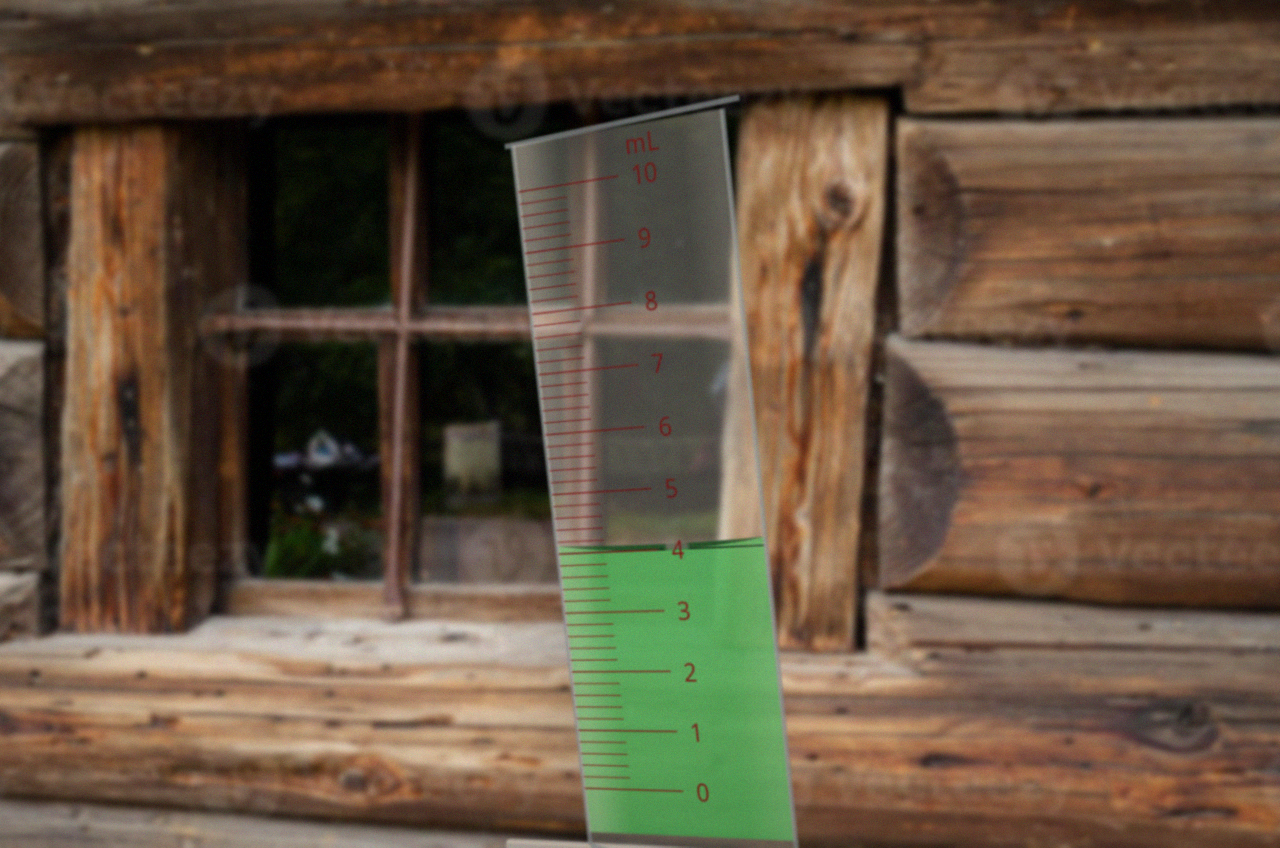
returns 4 mL
